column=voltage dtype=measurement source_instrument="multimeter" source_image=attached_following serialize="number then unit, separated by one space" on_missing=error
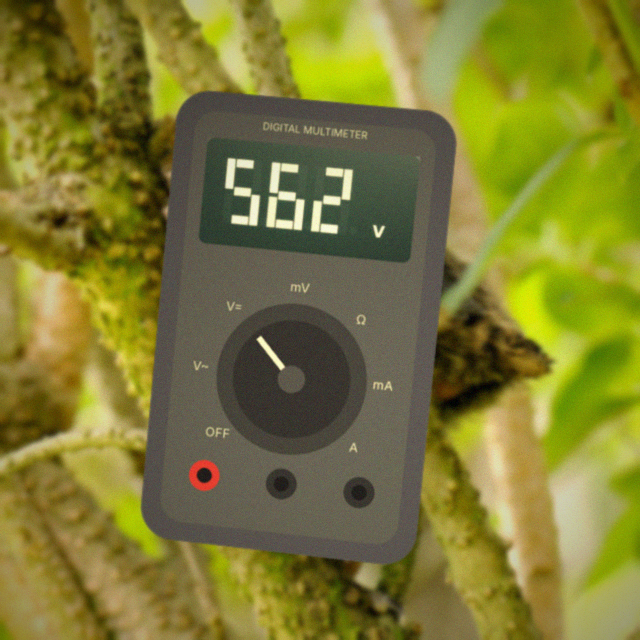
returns 562 V
